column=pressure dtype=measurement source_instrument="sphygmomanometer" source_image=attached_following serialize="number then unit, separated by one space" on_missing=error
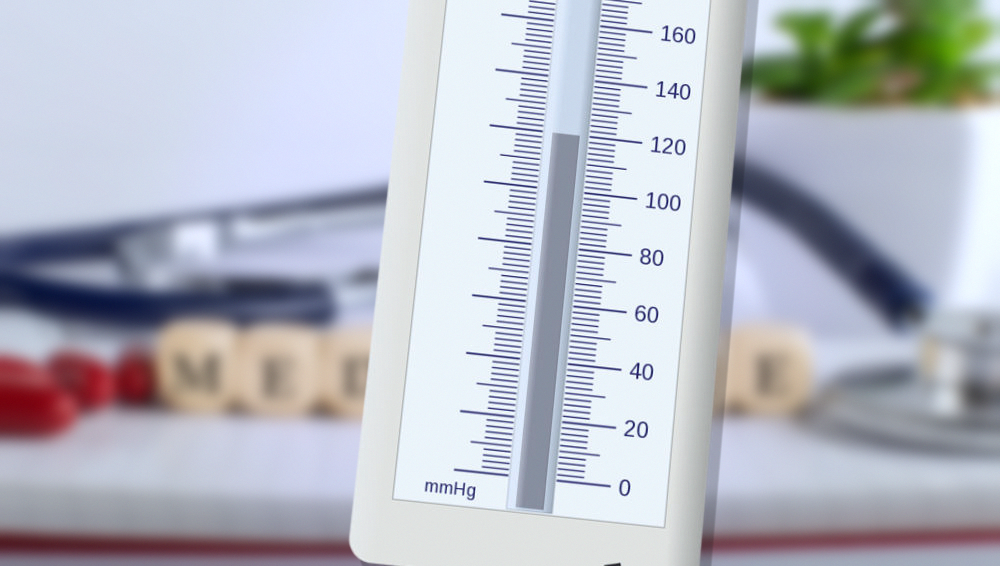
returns 120 mmHg
